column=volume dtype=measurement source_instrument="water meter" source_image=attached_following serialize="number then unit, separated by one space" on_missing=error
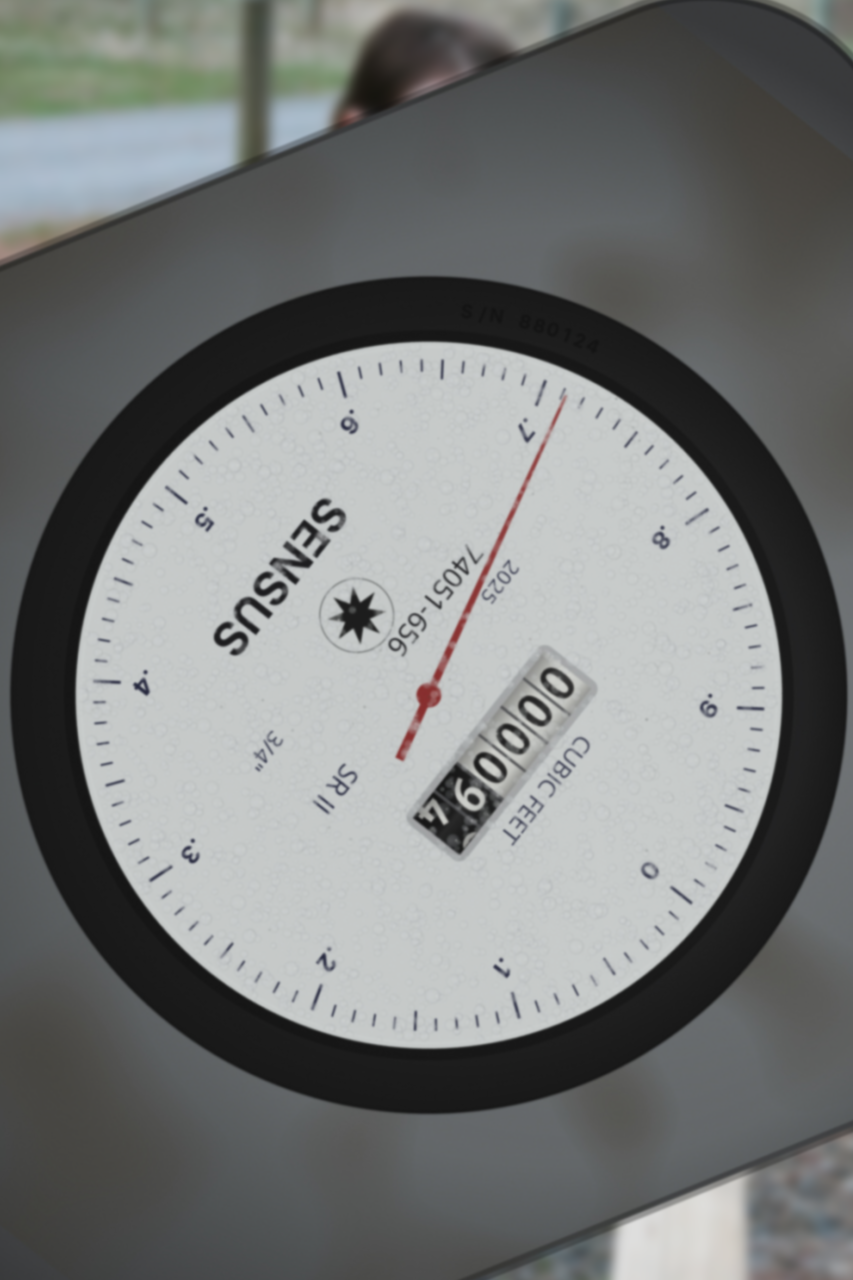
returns 93.71 ft³
